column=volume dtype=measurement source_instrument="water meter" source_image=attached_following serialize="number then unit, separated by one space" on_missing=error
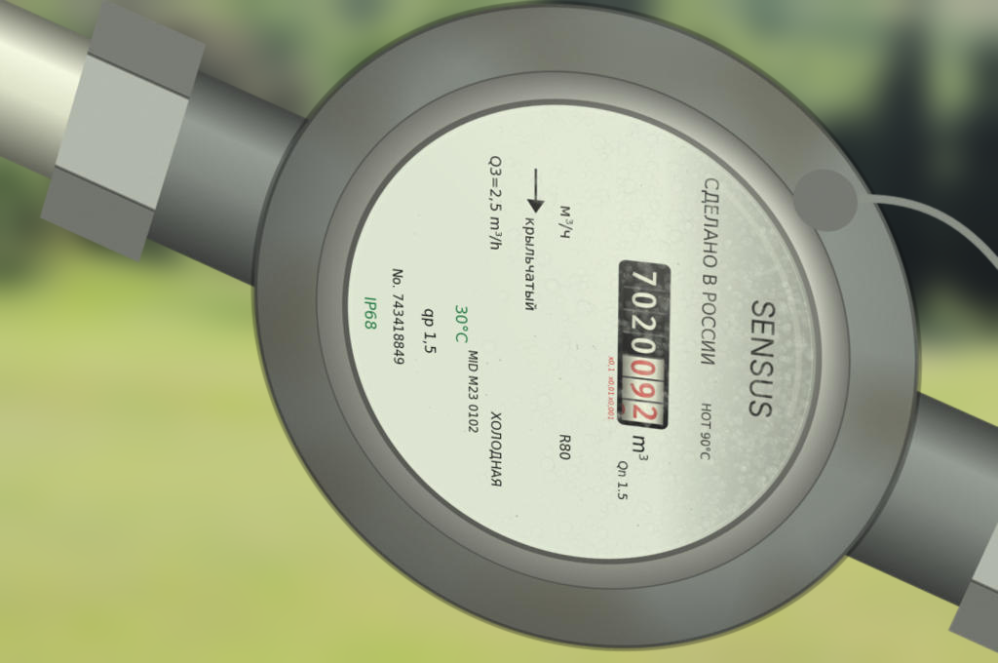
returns 7020.092 m³
